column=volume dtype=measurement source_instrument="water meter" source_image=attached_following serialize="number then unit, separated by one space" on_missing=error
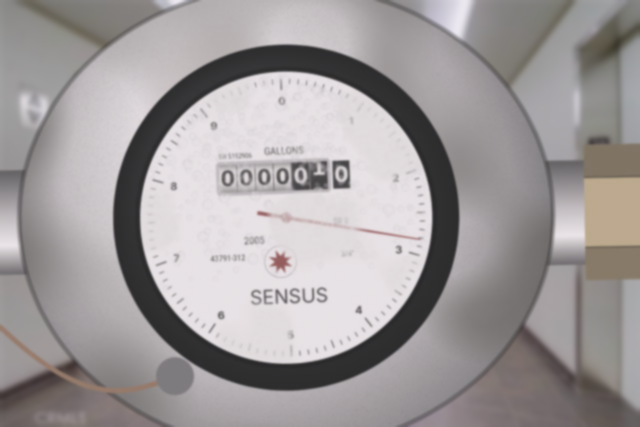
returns 12.8 gal
